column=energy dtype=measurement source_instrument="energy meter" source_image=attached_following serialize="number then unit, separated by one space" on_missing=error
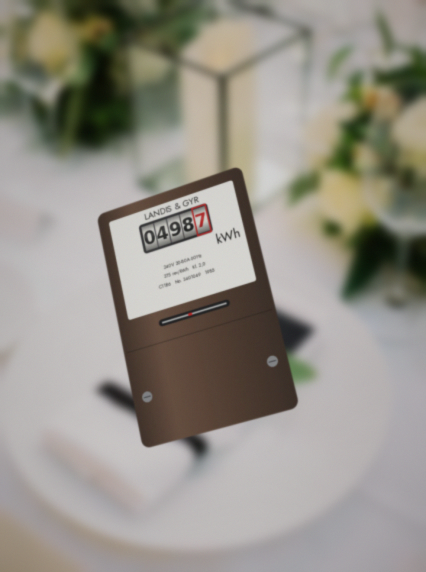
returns 498.7 kWh
